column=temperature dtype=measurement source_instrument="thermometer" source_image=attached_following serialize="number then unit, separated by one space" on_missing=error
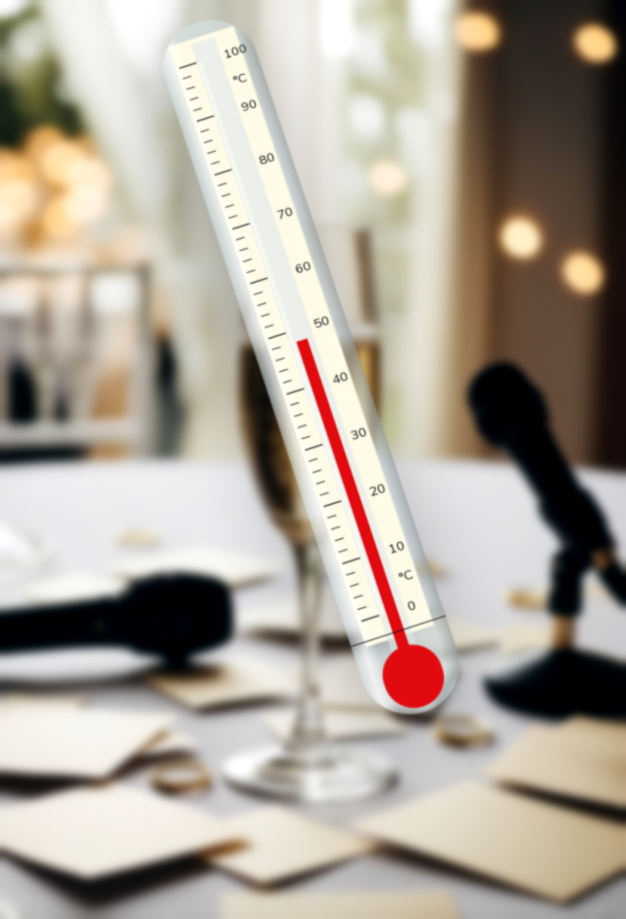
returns 48 °C
